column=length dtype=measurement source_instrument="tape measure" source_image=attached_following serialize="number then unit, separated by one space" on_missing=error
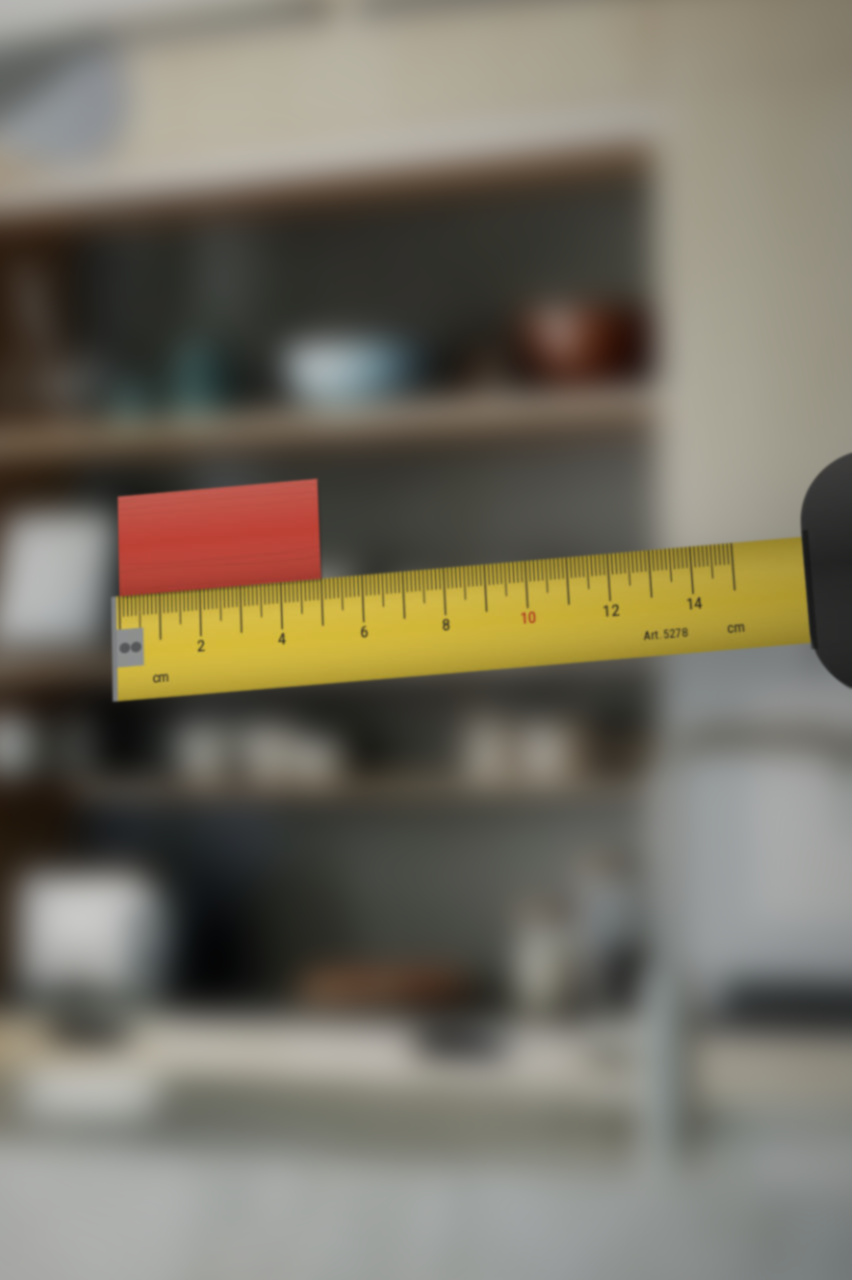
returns 5 cm
